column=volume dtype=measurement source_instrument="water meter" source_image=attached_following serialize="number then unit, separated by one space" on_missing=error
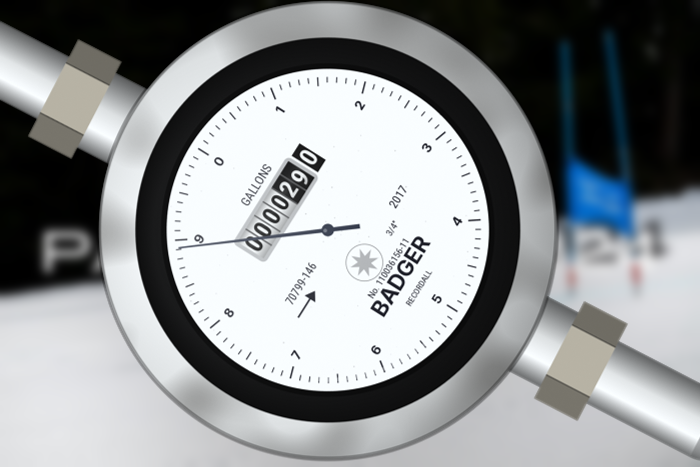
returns 288.9 gal
